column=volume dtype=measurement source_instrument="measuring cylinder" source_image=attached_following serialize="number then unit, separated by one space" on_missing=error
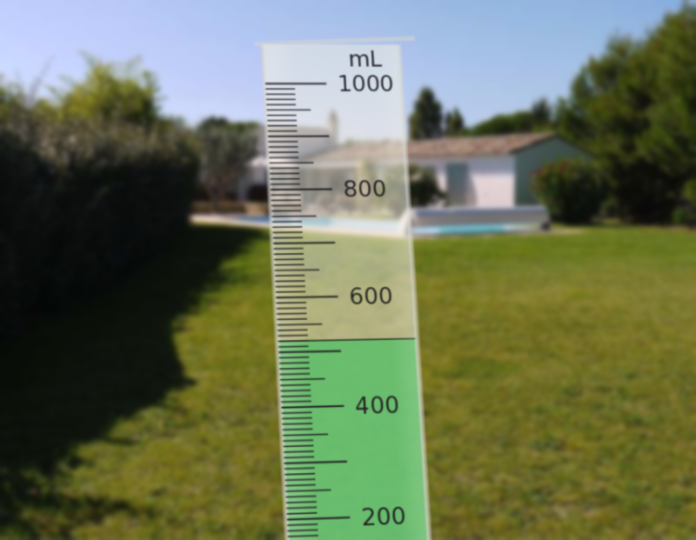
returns 520 mL
